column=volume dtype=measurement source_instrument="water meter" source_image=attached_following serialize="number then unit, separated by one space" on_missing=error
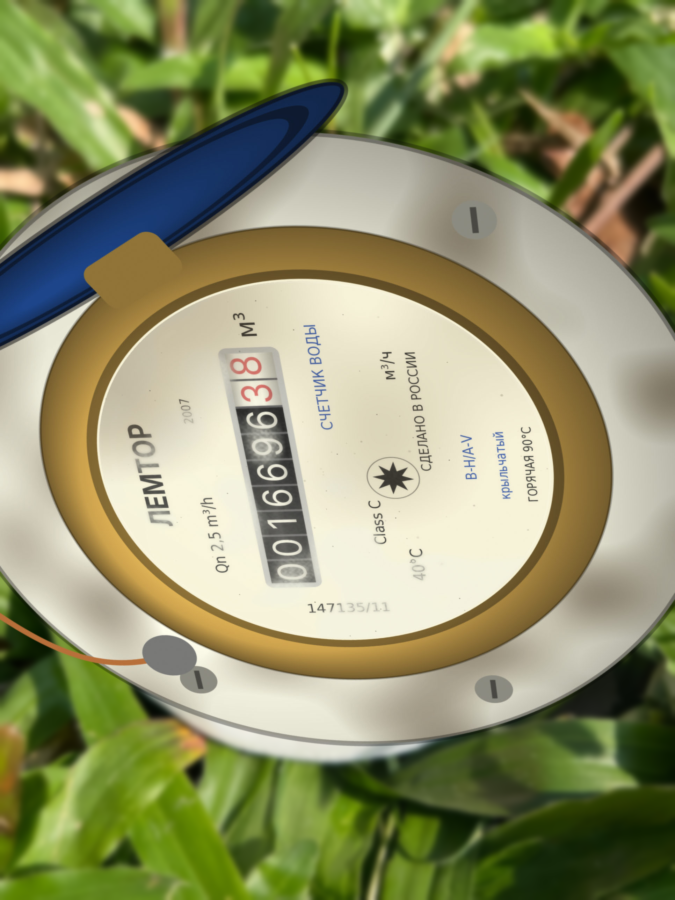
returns 16696.38 m³
